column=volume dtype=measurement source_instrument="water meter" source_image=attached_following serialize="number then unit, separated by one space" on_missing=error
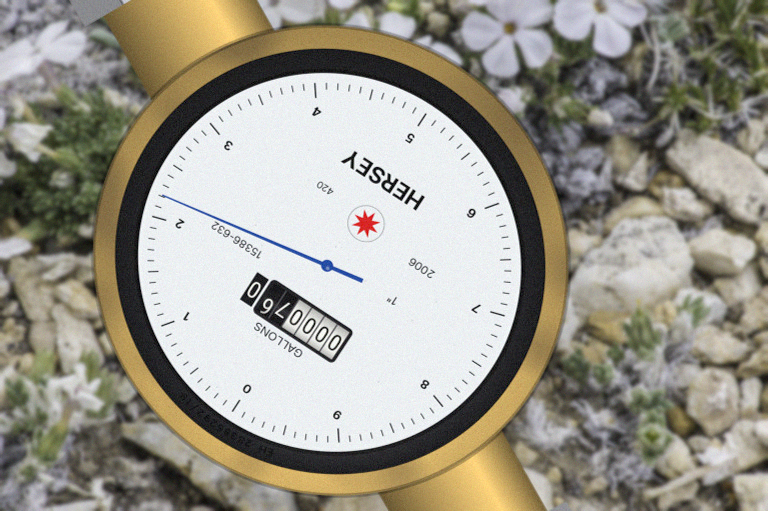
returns 762.2 gal
